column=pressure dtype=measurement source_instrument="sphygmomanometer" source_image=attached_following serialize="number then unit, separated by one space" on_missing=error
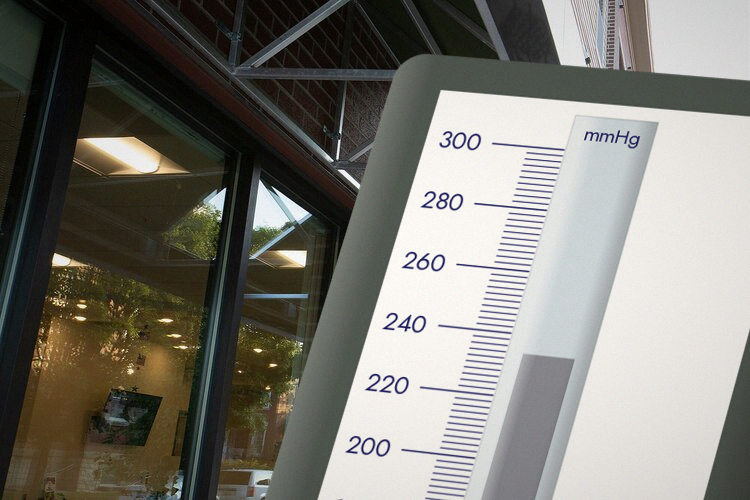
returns 234 mmHg
